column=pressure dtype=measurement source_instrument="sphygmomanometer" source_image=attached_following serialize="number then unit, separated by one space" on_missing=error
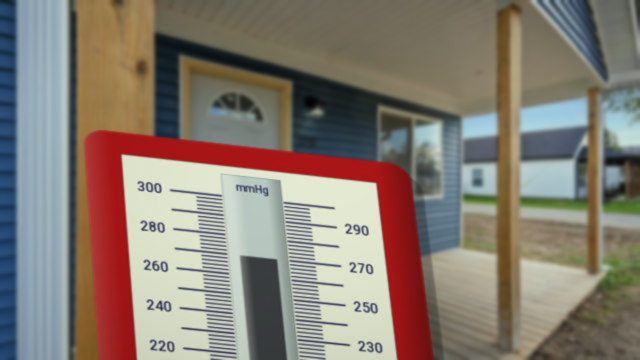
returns 270 mmHg
